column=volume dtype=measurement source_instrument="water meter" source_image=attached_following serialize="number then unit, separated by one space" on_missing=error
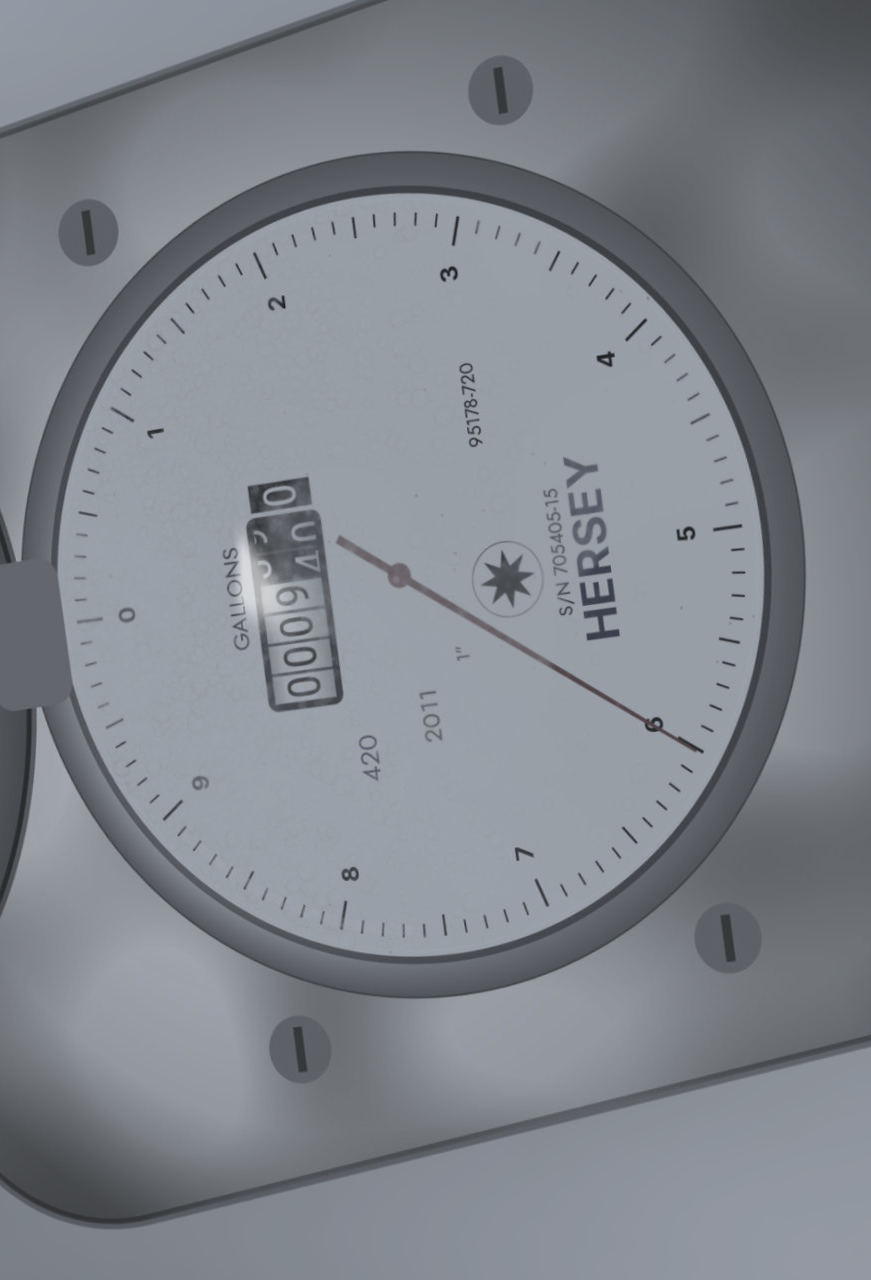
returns 9396.0 gal
